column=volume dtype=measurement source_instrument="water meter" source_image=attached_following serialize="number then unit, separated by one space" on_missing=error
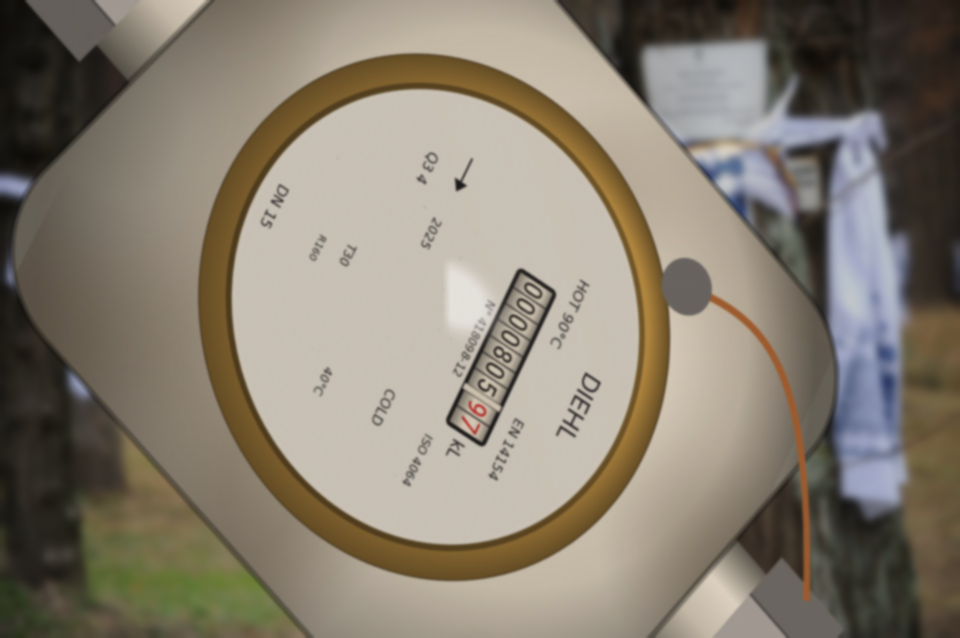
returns 805.97 kL
